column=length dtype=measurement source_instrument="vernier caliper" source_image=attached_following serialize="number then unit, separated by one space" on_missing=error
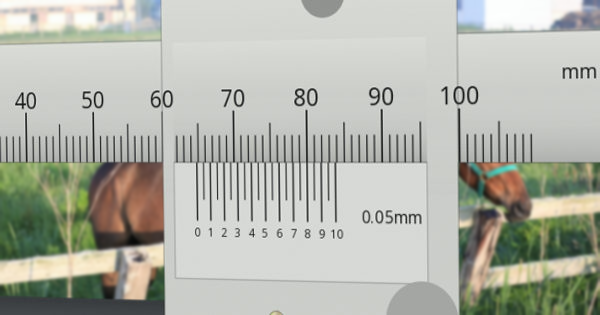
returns 64.8 mm
